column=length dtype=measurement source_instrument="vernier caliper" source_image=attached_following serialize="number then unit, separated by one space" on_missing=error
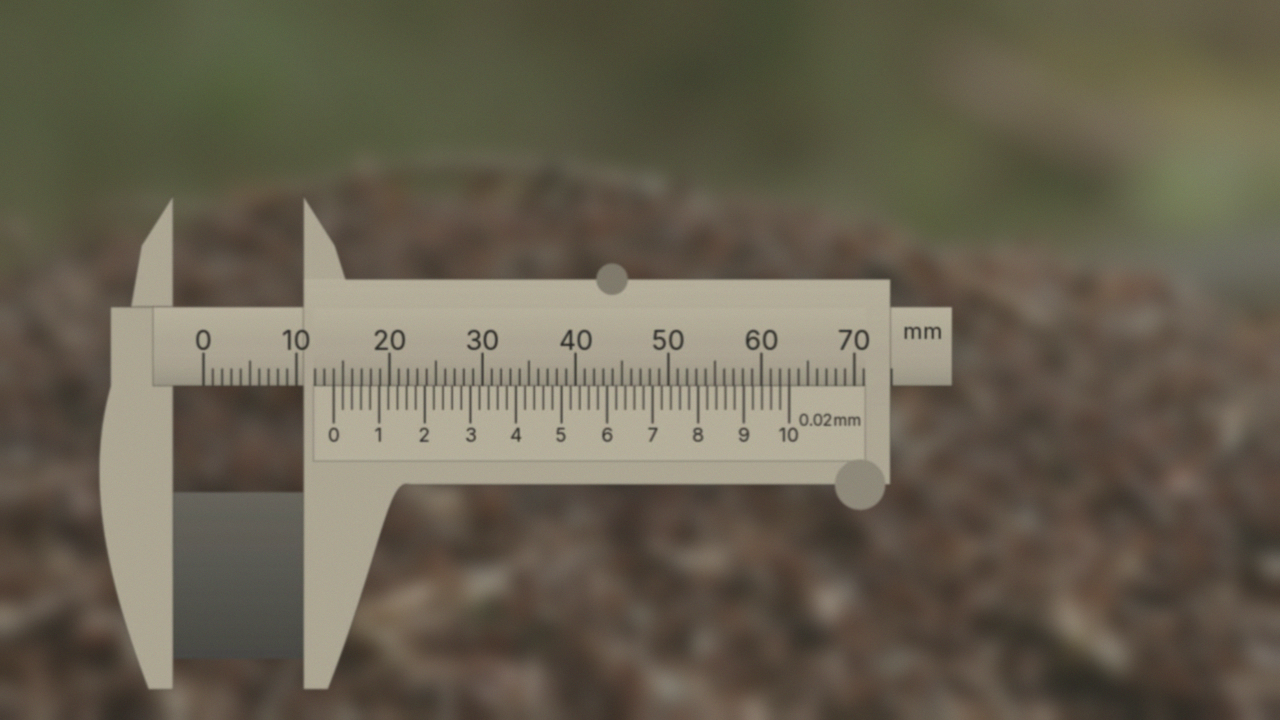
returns 14.0 mm
